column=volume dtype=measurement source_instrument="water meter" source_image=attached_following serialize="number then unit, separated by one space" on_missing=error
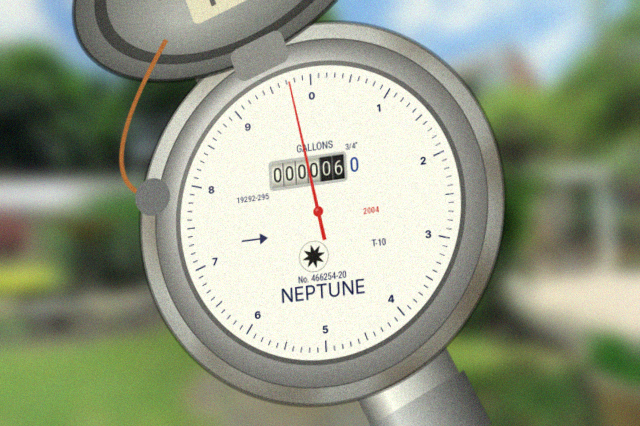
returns 59.7 gal
